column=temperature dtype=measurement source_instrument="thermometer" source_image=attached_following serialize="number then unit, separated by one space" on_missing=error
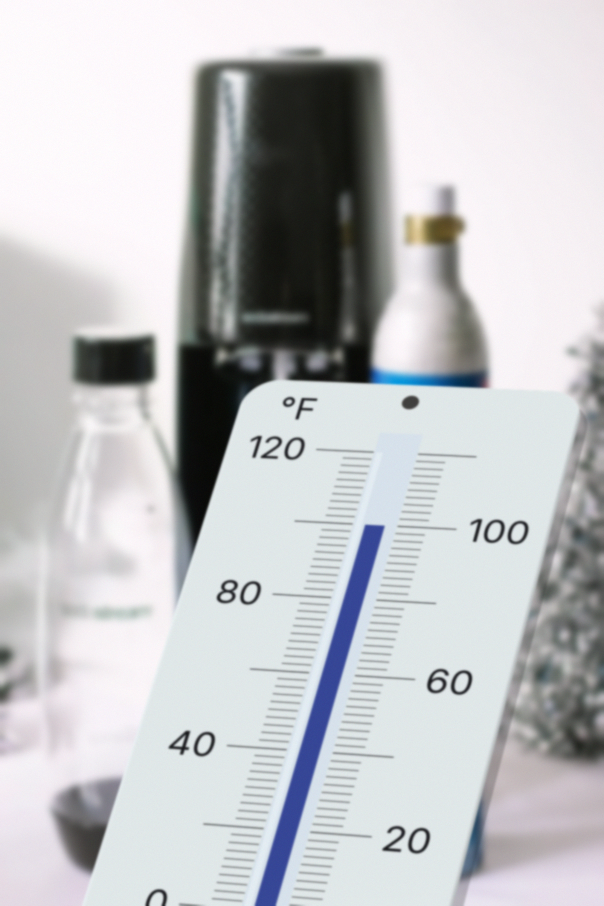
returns 100 °F
